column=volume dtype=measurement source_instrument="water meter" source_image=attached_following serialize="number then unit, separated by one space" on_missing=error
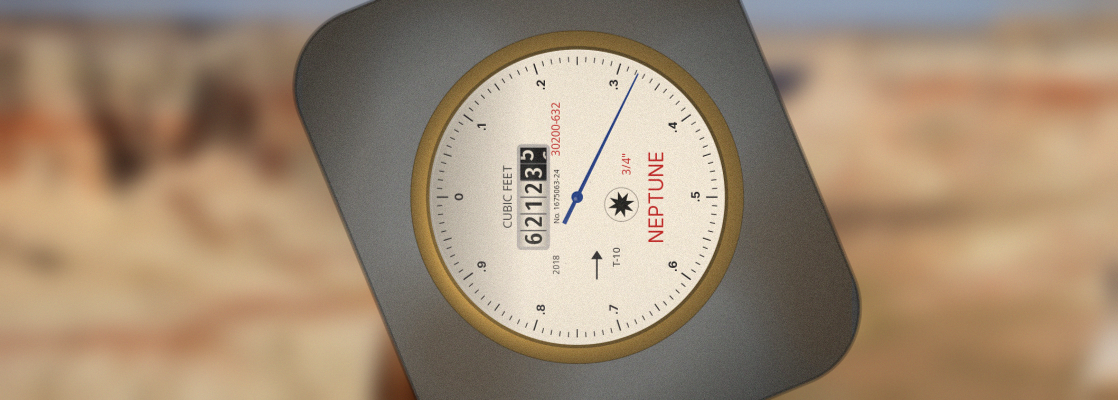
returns 621235.32 ft³
